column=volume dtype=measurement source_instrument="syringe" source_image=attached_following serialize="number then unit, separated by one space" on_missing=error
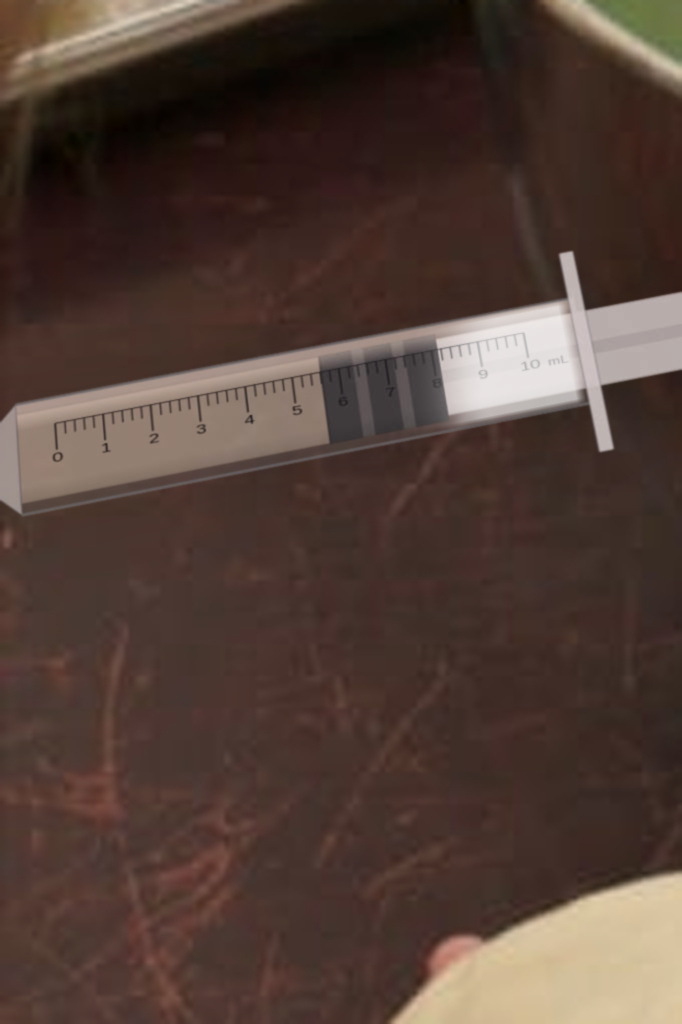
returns 5.6 mL
